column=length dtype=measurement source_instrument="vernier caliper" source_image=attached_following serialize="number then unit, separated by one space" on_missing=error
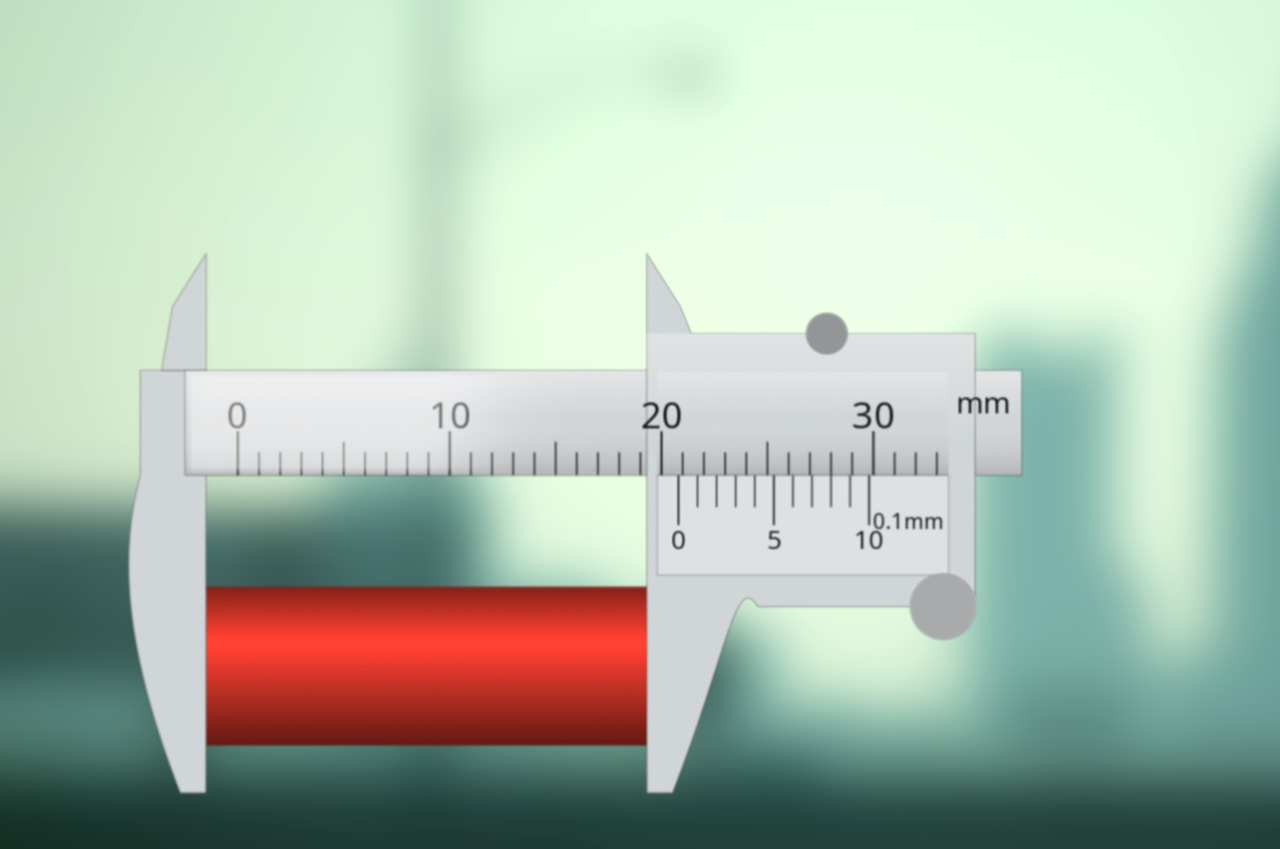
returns 20.8 mm
